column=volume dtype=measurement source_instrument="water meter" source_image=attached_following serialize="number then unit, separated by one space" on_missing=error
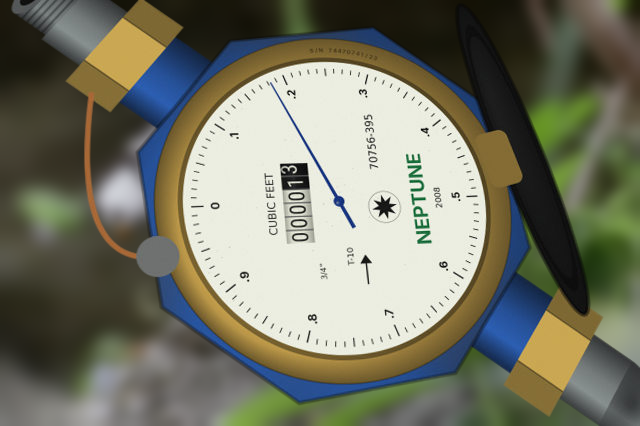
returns 13.18 ft³
